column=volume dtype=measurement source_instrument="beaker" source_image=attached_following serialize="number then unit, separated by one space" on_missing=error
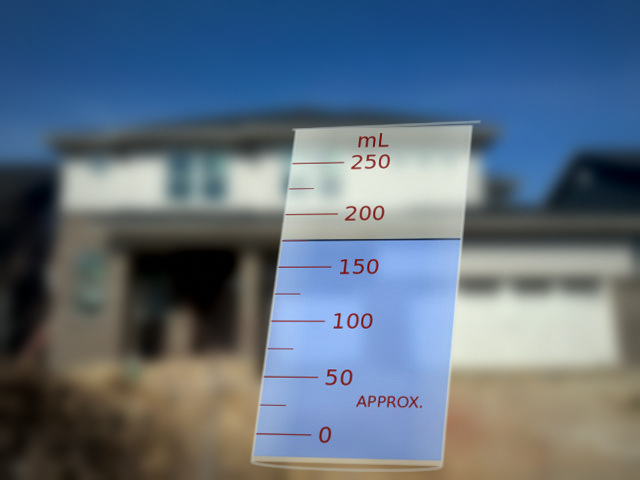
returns 175 mL
